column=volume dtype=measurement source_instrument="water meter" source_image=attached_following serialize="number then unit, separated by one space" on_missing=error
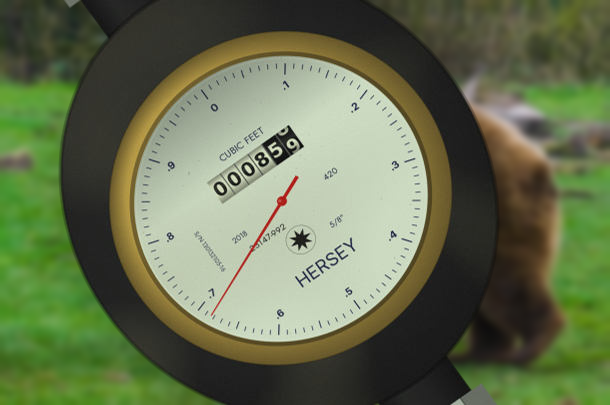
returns 858.68 ft³
